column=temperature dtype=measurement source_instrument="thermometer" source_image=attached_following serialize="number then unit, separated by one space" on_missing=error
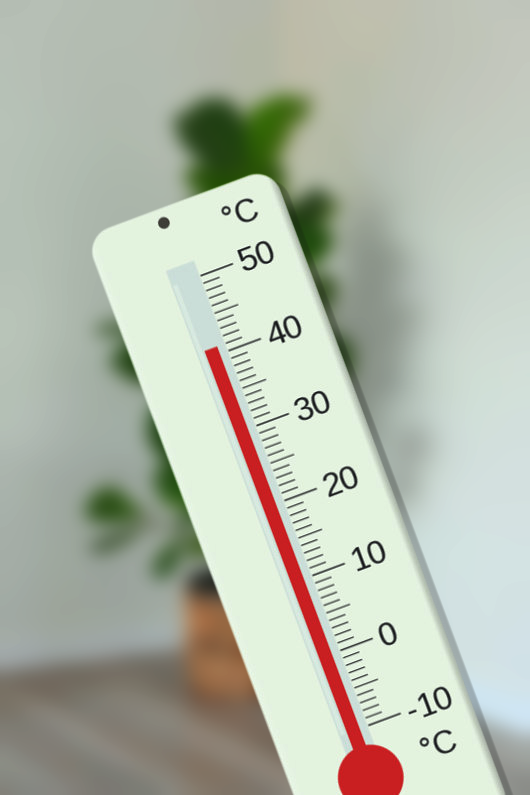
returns 41 °C
